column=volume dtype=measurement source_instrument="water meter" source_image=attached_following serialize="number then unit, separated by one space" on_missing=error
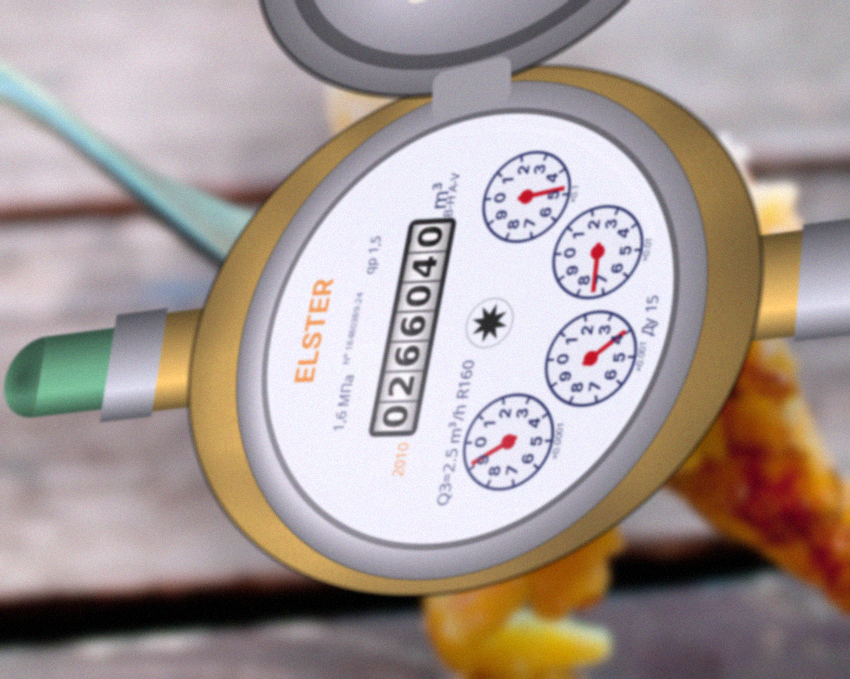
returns 266040.4739 m³
